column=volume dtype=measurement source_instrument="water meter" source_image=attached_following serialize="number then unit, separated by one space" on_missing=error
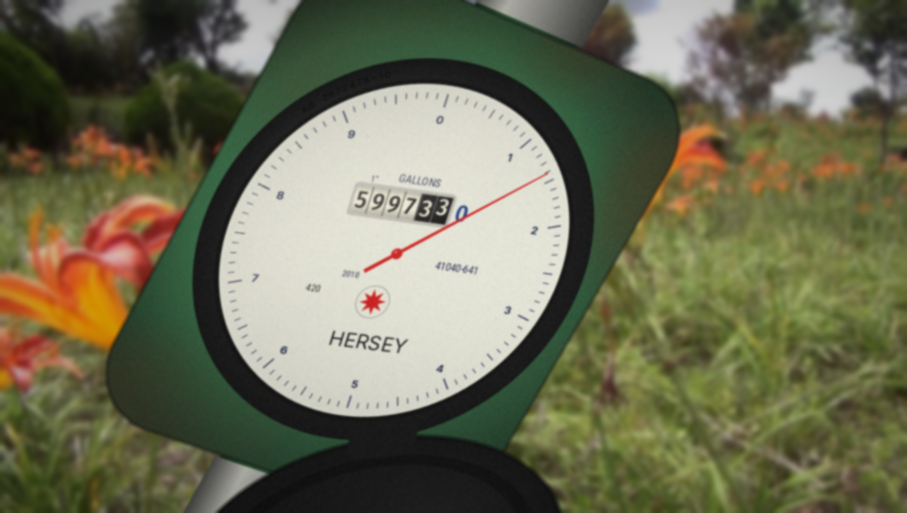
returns 5997331.4 gal
